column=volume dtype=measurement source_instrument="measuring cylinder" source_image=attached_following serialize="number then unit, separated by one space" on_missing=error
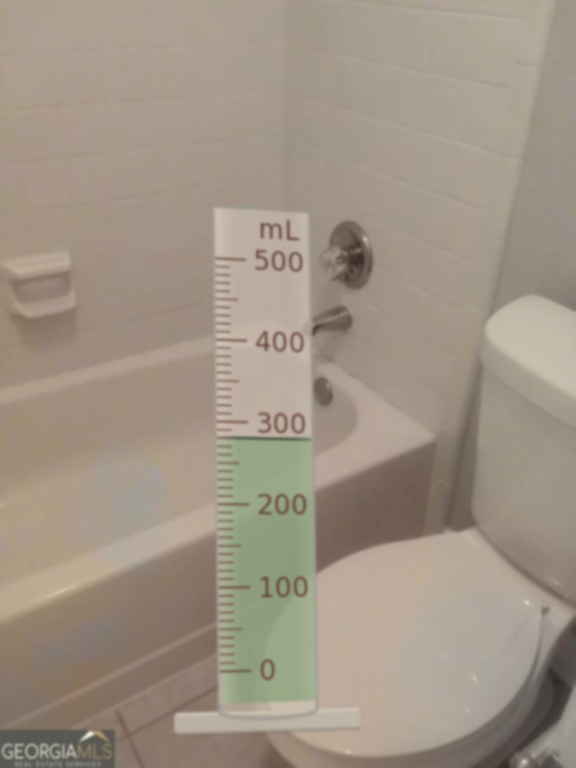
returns 280 mL
